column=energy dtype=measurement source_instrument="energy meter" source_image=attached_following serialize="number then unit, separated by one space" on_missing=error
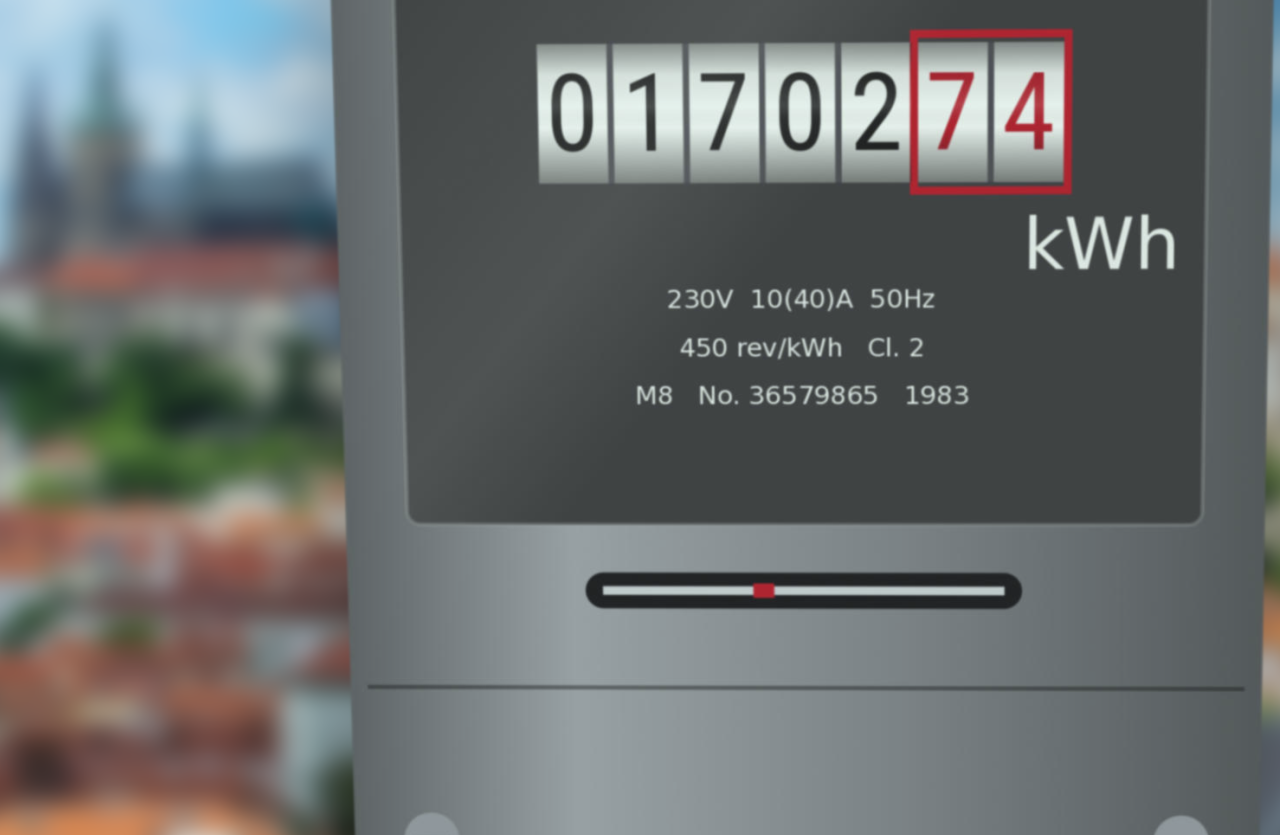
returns 1702.74 kWh
